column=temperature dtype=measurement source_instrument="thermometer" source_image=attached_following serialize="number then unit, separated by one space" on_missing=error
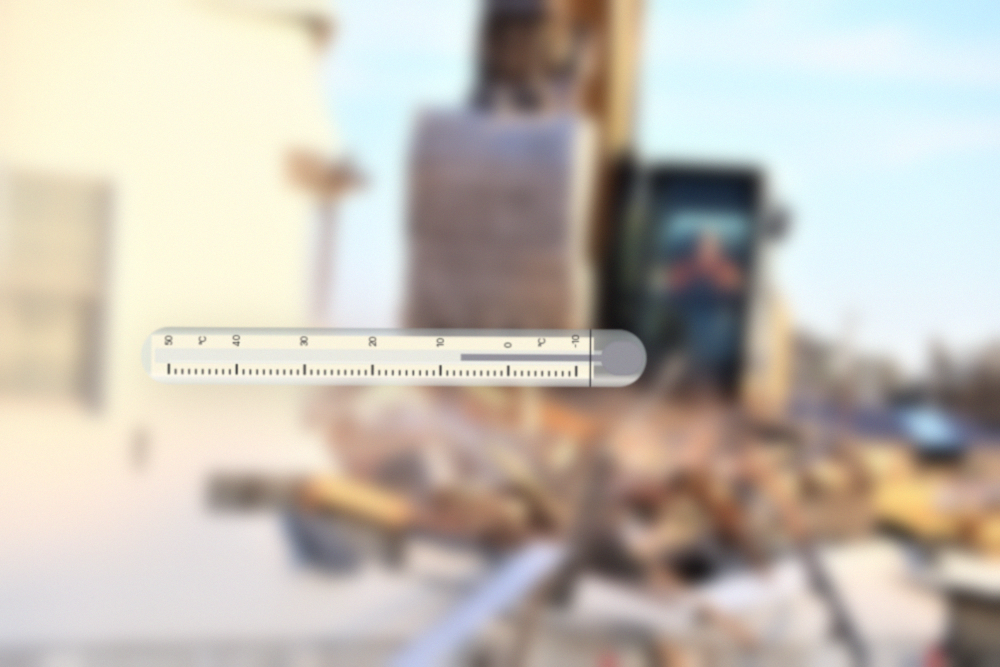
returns 7 °C
